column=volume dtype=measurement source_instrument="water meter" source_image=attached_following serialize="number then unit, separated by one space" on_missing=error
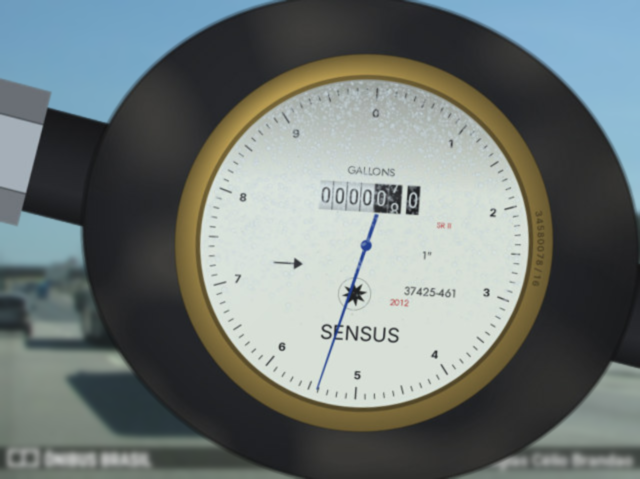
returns 75.4 gal
